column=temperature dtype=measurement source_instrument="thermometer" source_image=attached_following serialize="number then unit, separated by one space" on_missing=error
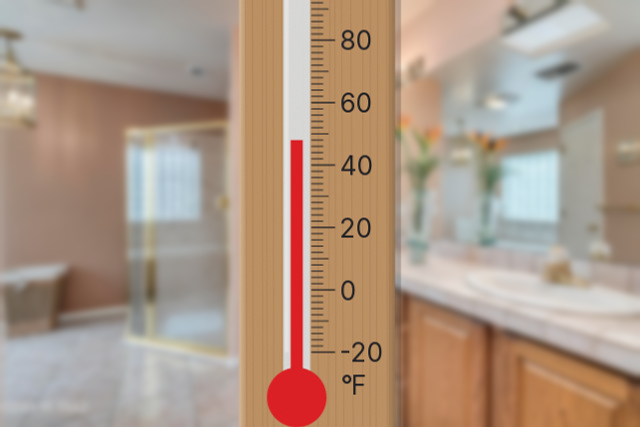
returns 48 °F
